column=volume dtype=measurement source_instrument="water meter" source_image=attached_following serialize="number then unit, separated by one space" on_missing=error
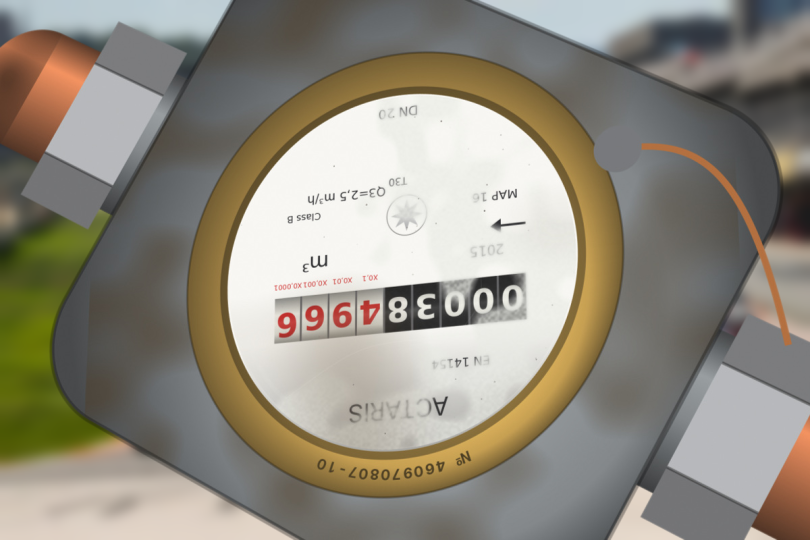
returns 38.4966 m³
